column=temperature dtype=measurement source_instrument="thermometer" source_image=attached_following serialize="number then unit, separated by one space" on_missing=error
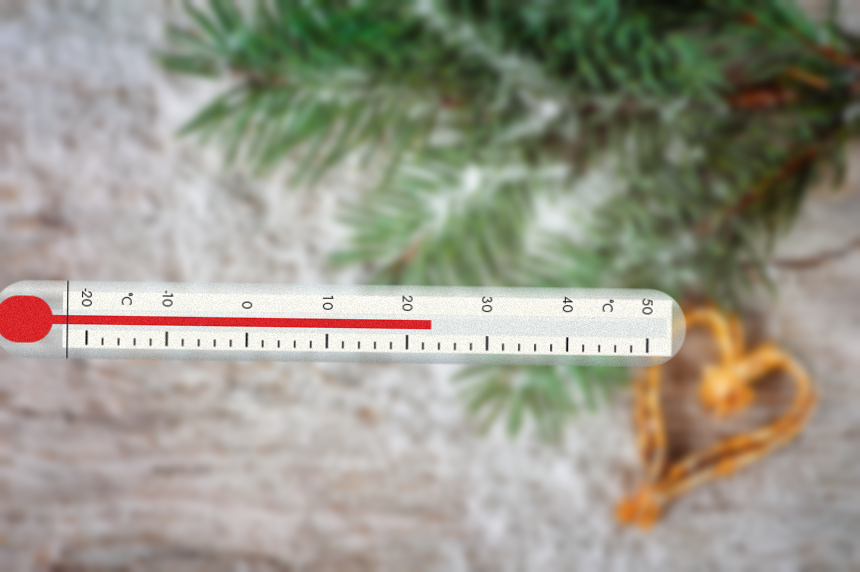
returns 23 °C
